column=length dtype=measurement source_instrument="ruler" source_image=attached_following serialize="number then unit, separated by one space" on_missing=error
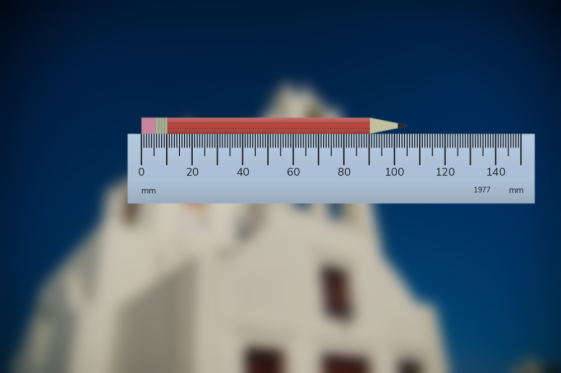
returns 105 mm
